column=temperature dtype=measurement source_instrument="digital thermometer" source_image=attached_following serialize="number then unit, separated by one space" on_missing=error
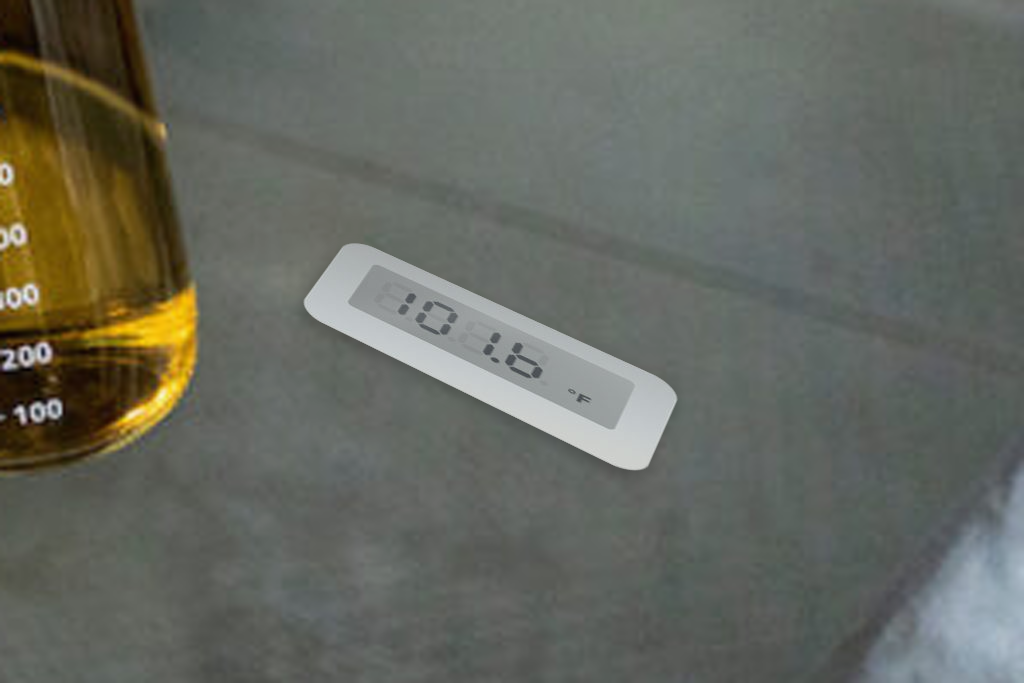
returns 101.6 °F
